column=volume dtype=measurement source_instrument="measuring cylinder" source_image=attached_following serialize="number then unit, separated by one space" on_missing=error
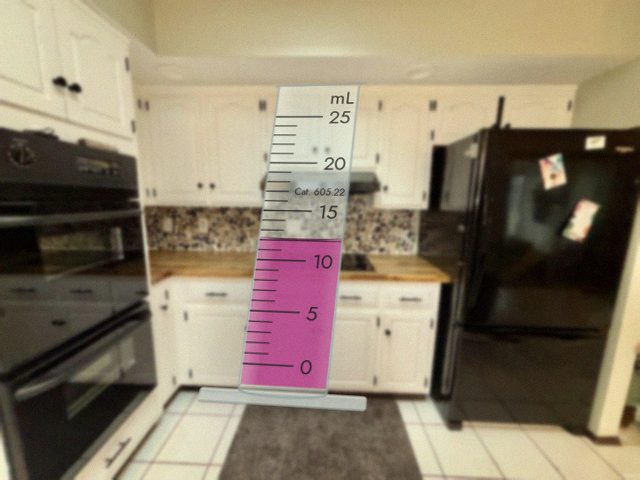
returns 12 mL
